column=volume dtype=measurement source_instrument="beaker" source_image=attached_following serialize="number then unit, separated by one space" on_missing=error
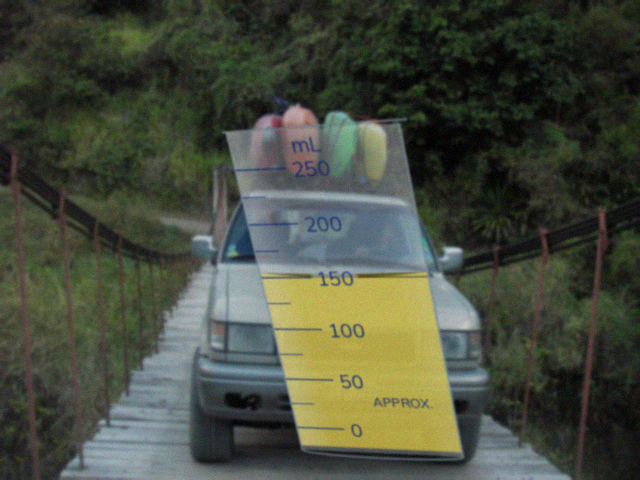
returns 150 mL
